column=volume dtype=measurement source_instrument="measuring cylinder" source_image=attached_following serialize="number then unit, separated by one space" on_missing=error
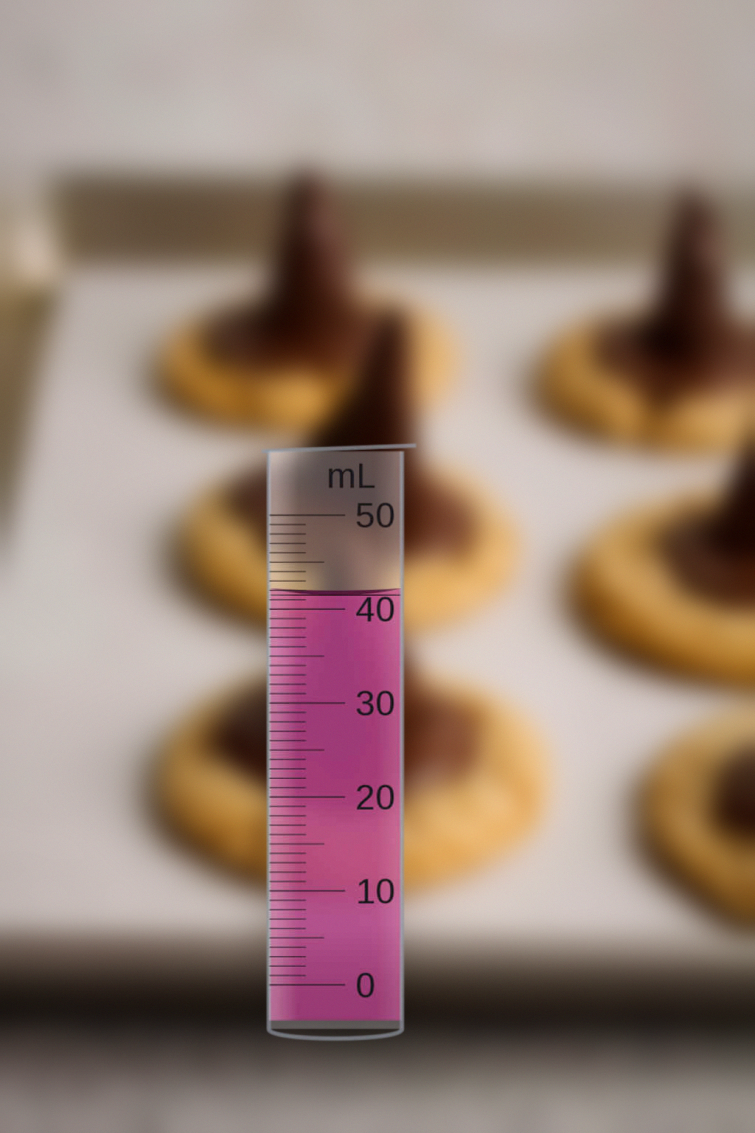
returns 41.5 mL
